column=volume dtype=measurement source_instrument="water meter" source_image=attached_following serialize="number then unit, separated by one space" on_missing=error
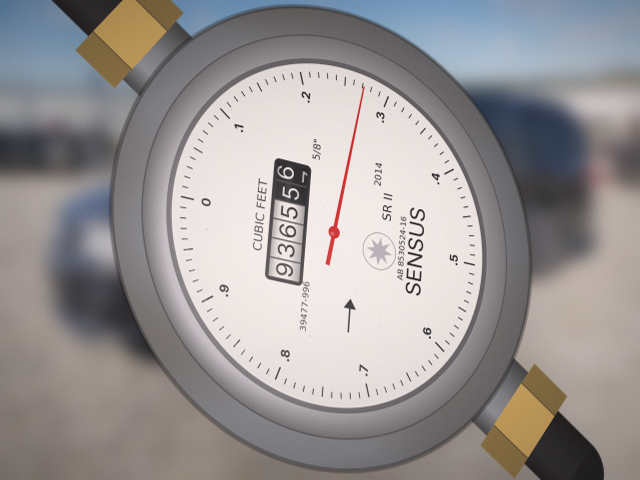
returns 936556.27 ft³
